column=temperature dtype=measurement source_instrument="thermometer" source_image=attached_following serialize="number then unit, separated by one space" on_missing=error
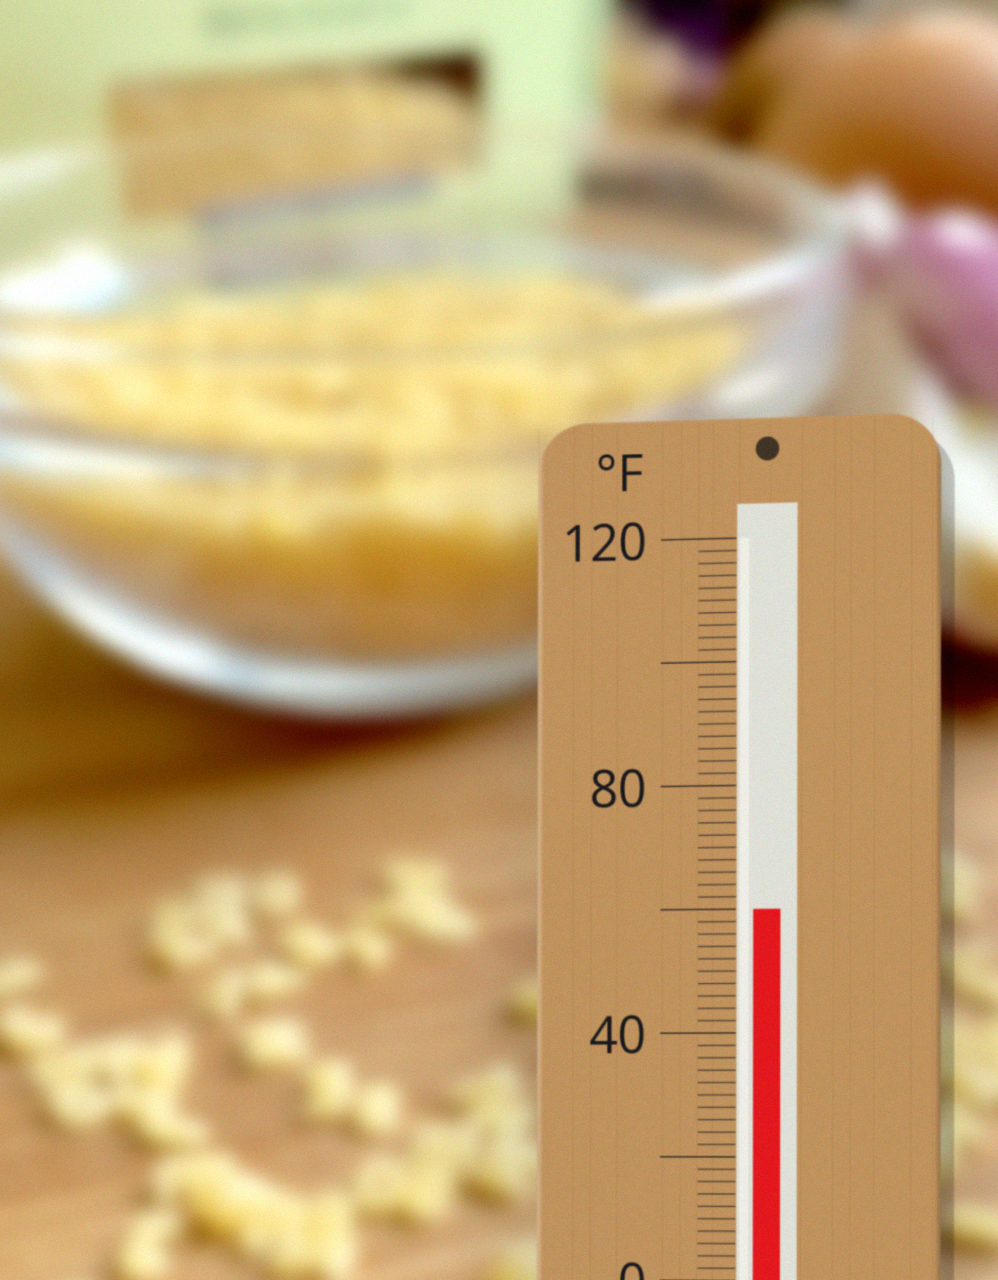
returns 60 °F
